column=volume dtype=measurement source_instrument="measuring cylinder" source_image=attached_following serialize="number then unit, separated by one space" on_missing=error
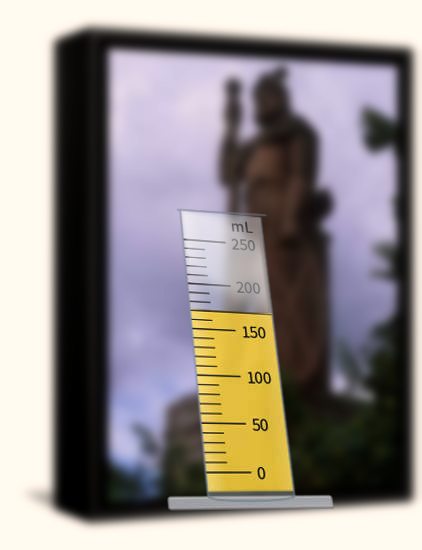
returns 170 mL
